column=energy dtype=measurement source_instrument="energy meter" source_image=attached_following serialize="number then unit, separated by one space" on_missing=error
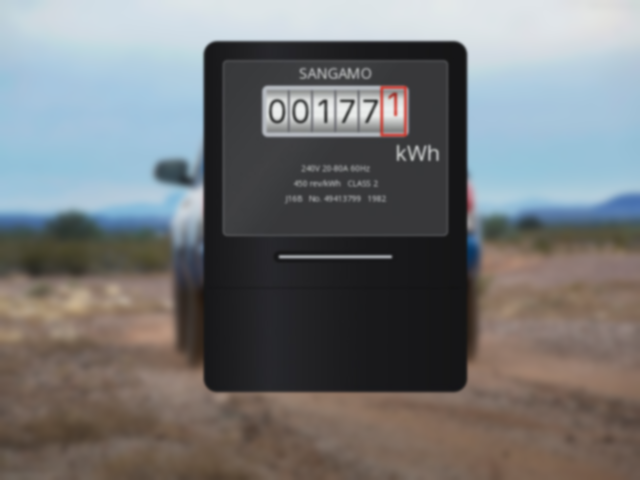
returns 177.1 kWh
